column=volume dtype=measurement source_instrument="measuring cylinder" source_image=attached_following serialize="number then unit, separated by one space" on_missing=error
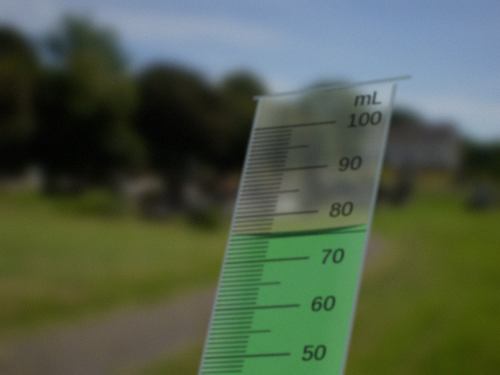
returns 75 mL
